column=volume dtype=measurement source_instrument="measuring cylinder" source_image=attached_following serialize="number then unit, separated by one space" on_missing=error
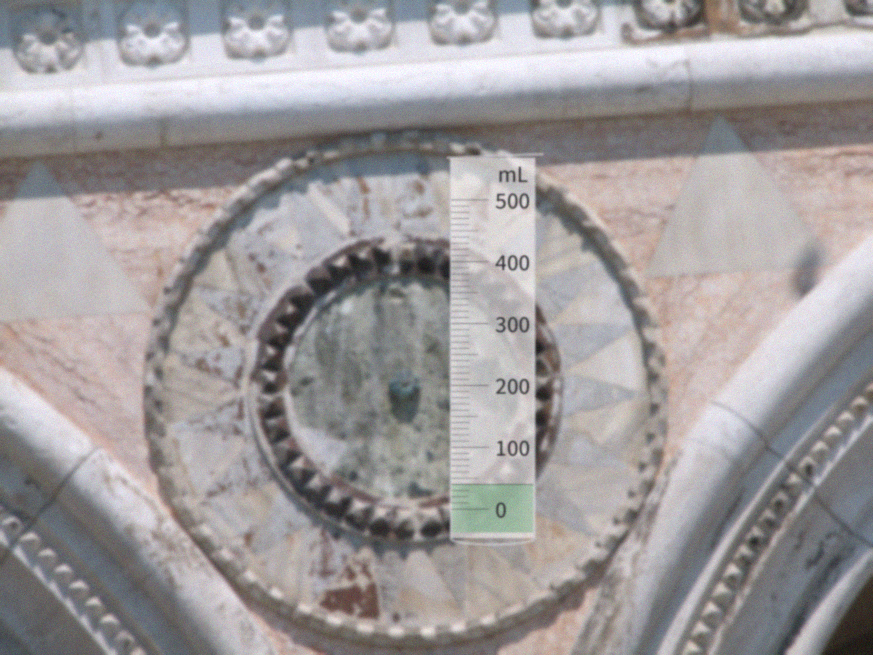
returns 40 mL
